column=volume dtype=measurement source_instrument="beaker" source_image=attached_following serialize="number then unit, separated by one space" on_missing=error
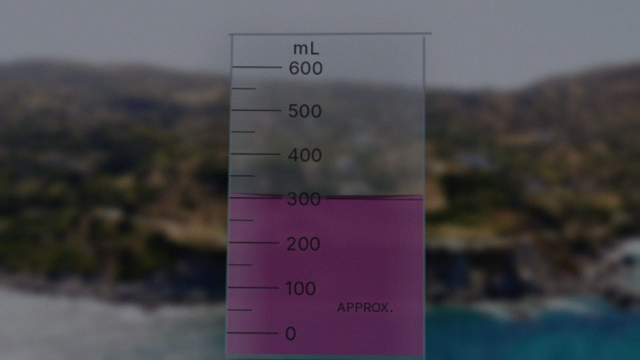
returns 300 mL
